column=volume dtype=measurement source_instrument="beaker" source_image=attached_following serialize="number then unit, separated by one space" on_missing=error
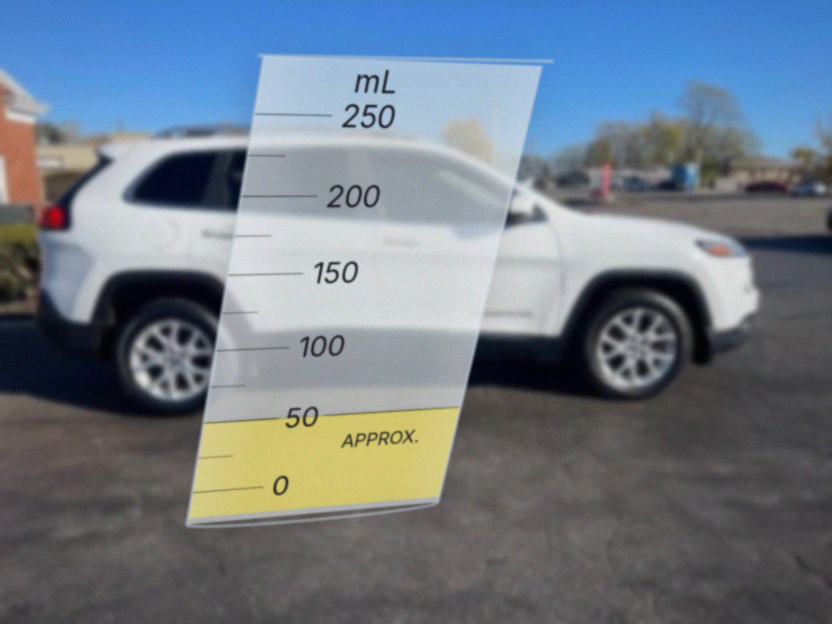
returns 50 mL
